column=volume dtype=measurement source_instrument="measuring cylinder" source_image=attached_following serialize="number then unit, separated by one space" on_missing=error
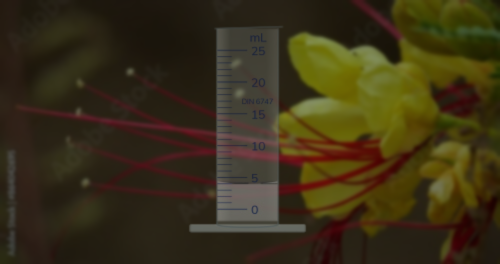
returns 4 mL
